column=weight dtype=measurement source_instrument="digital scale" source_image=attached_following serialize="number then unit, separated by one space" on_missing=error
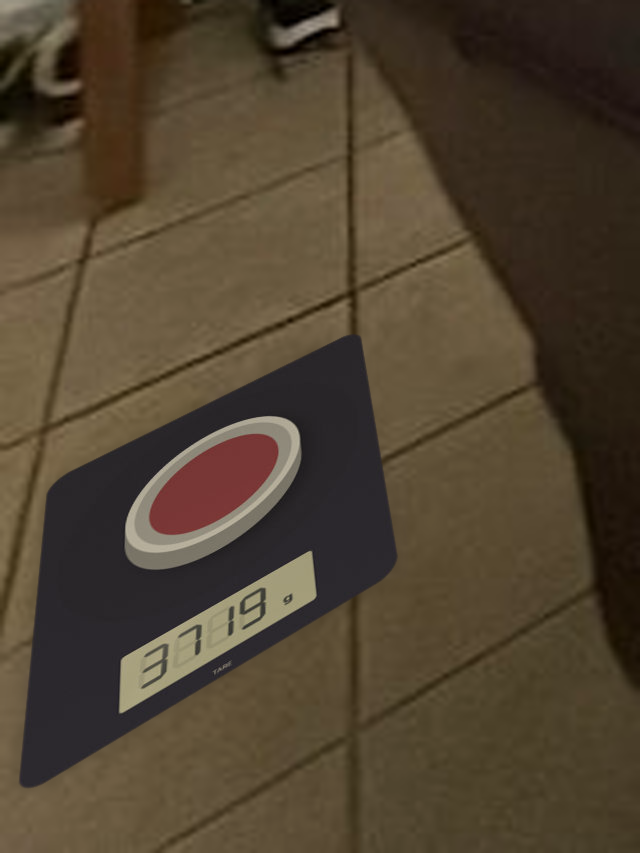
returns 3719 g
